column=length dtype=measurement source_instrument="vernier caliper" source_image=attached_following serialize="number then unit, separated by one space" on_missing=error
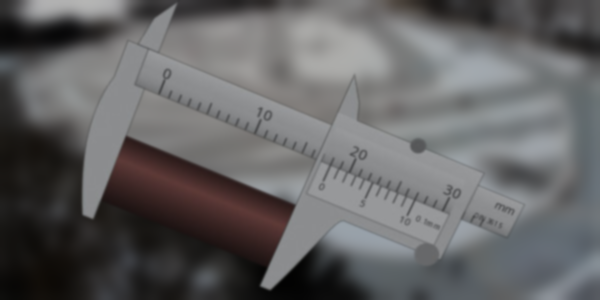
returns 18.0 mm
